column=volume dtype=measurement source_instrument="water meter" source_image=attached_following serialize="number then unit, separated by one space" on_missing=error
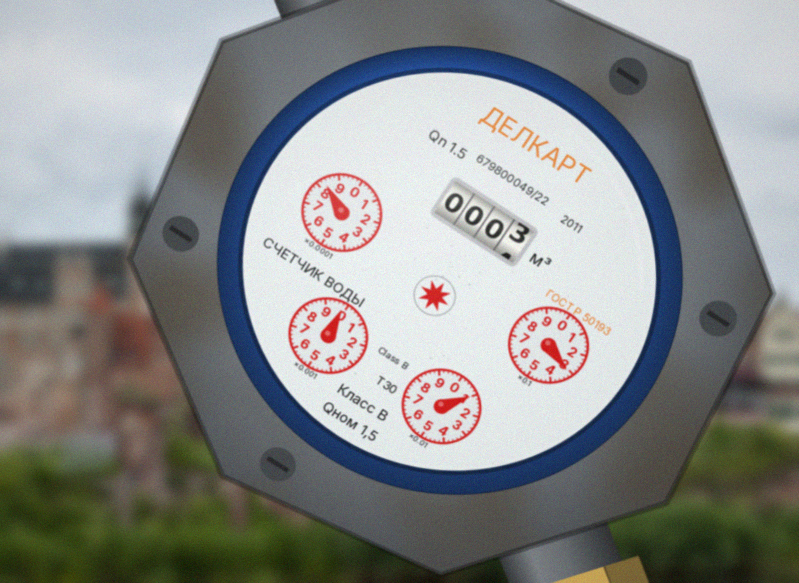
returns 3.3098 m³
